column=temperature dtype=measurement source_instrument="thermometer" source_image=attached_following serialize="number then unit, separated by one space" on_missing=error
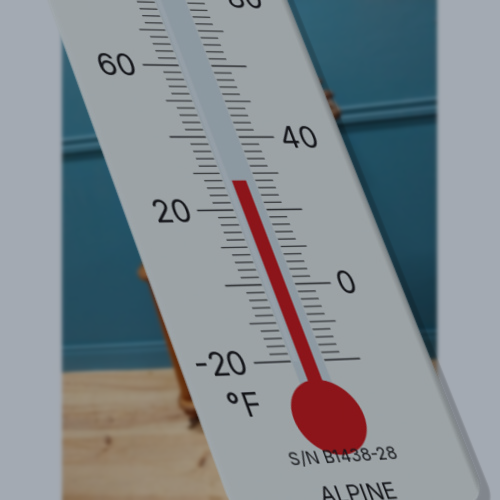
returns 28 °F
